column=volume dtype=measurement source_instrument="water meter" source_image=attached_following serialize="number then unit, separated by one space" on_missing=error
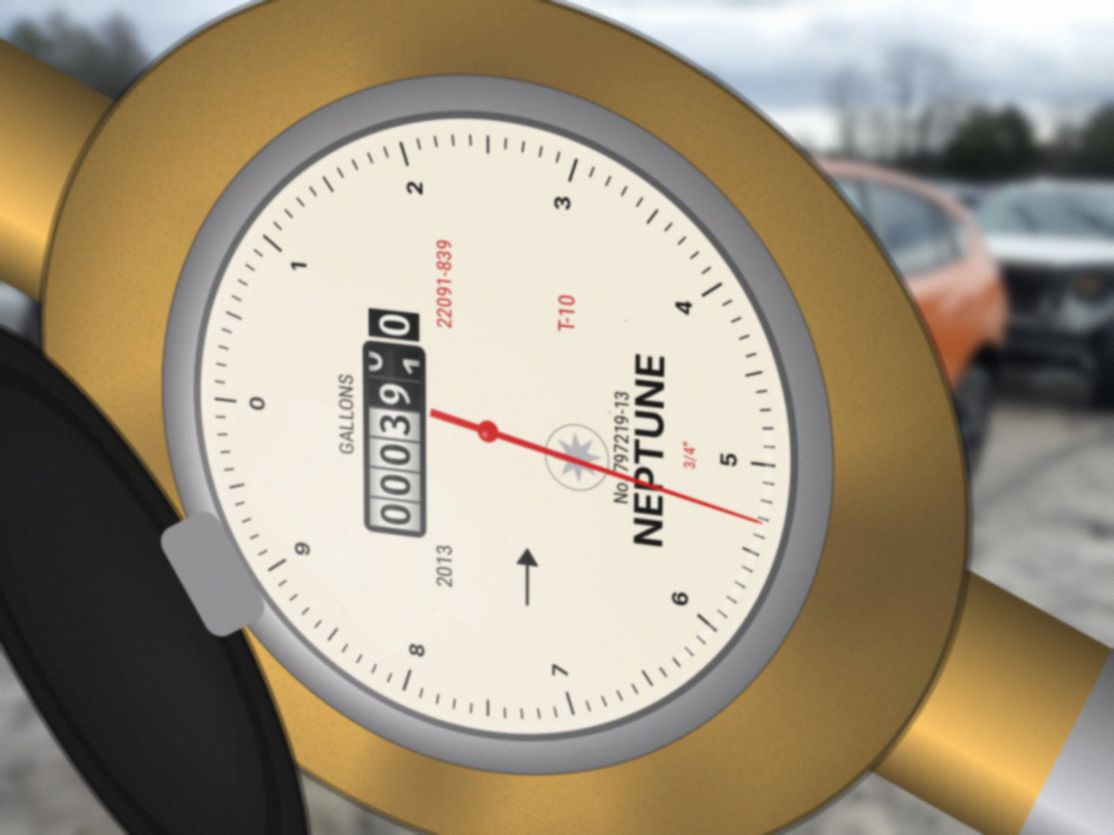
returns 3905.3 gal
